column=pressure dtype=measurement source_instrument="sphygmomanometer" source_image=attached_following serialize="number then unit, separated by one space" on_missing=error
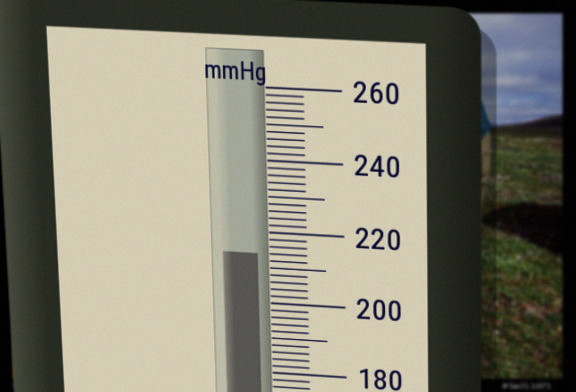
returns 214 mmHg
